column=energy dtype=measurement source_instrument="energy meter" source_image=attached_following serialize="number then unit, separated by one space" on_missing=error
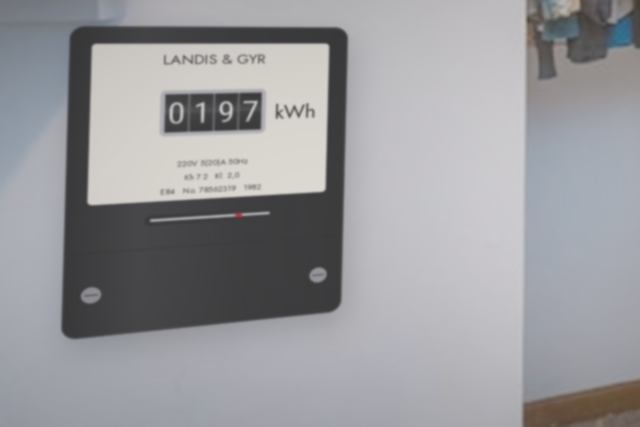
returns 197 kWh
